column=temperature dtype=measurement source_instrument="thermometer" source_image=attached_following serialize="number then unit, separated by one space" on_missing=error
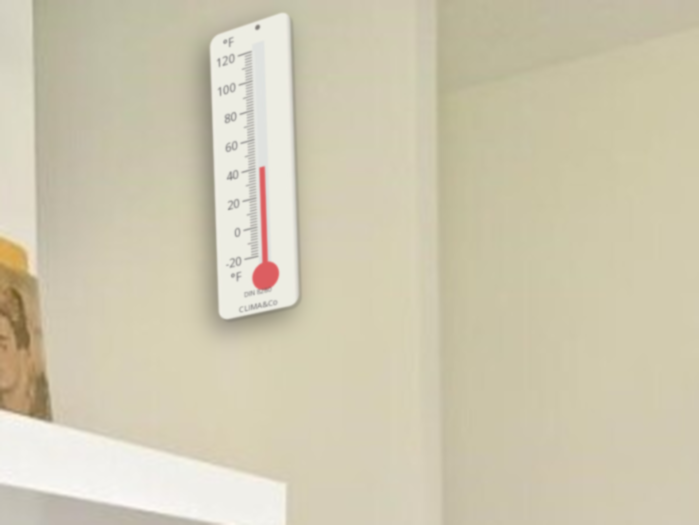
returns 40 °F
